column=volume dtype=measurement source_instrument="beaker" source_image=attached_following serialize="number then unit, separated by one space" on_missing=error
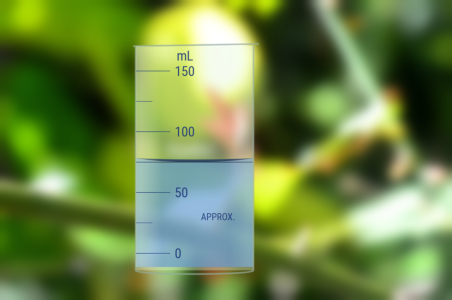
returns 75 mL
